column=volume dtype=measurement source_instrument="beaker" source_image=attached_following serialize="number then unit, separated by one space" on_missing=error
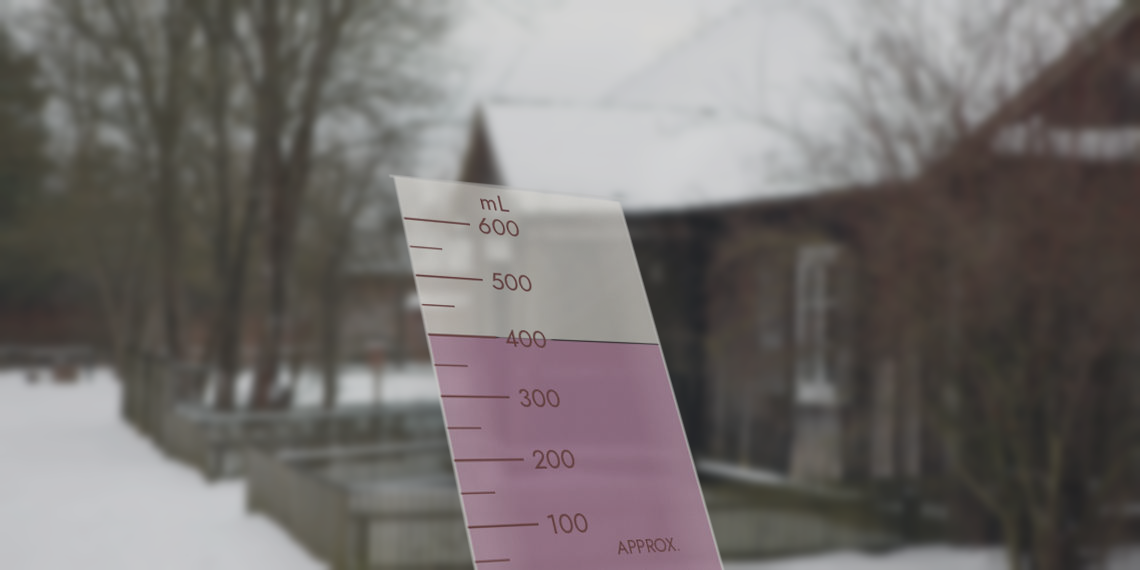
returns 400 mL
